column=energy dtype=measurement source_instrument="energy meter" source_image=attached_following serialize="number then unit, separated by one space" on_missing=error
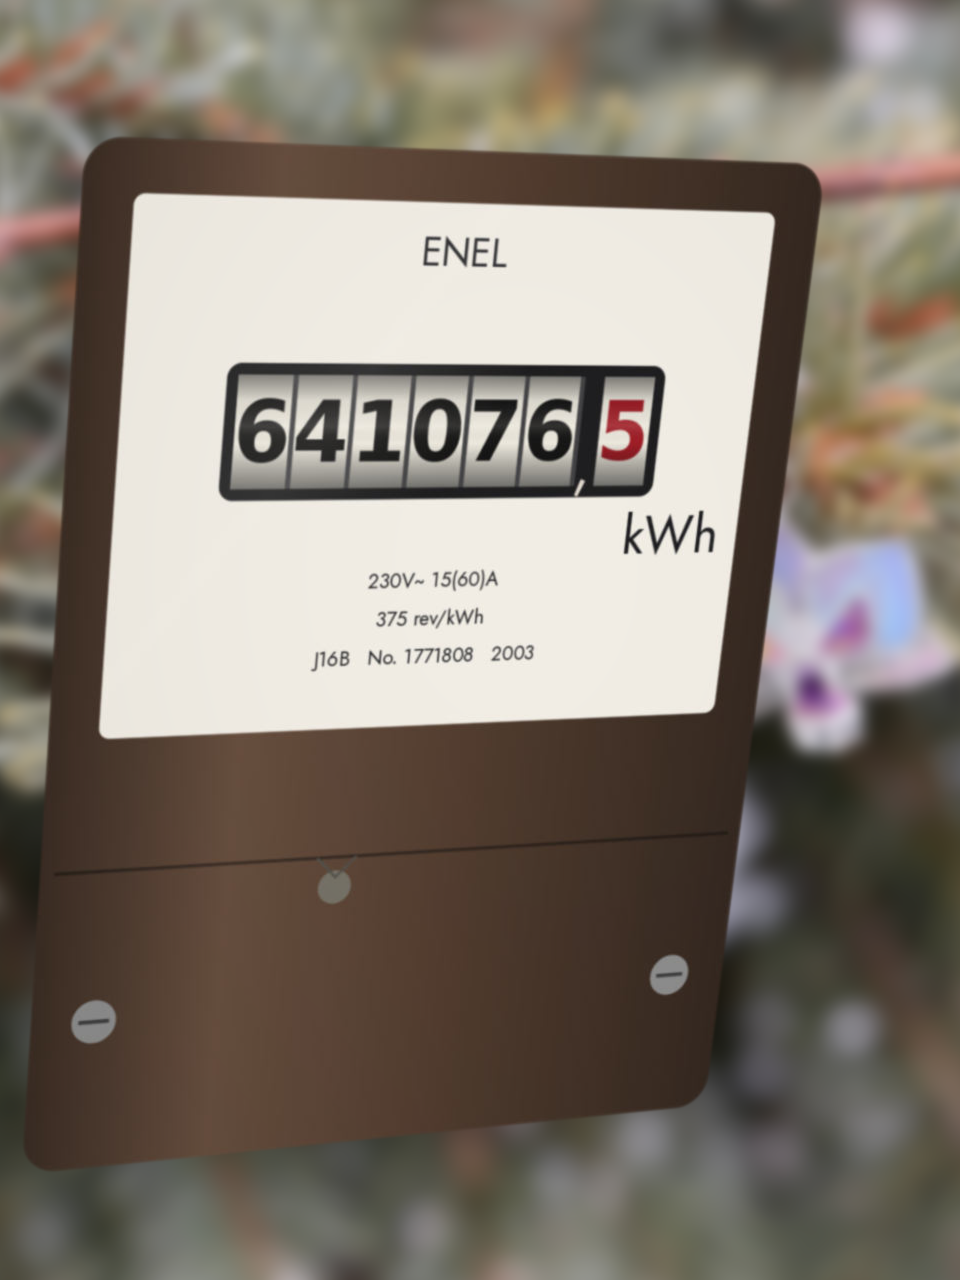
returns 641076.5 kWh
